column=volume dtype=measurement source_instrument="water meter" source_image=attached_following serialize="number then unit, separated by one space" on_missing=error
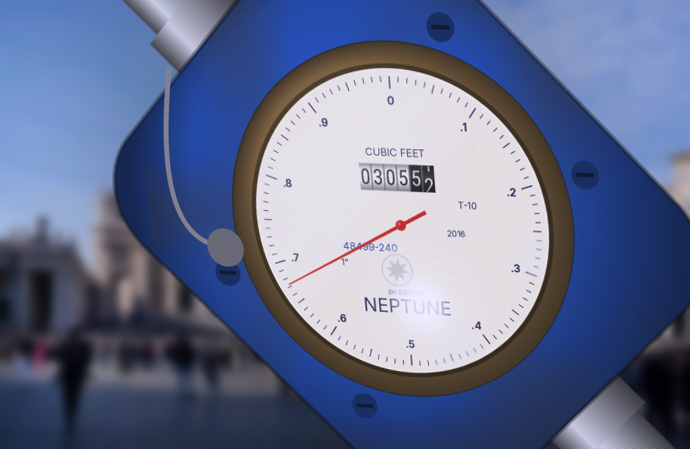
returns 30551.67 ft³
